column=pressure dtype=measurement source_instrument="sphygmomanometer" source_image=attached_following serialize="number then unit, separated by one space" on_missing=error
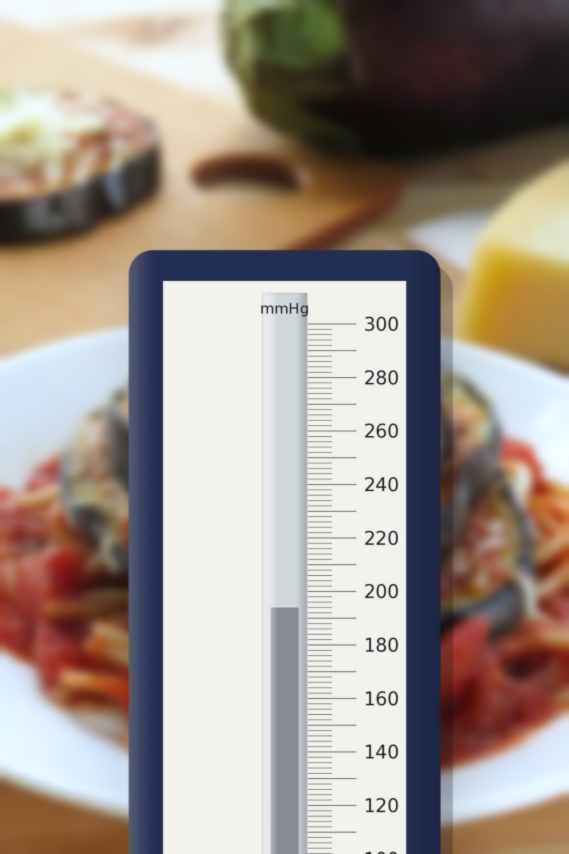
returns 194 mmHg
